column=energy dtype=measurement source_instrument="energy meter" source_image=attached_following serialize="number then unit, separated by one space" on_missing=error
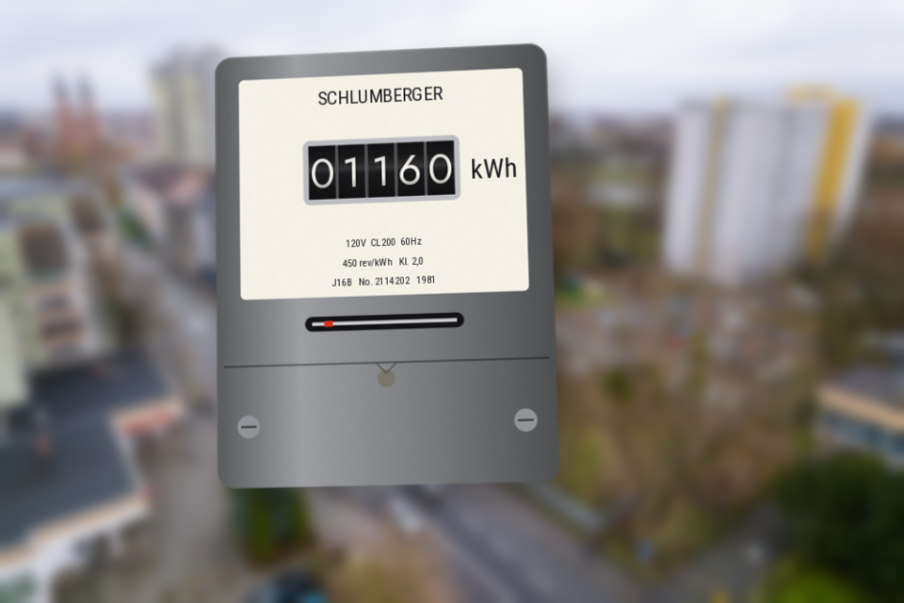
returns 1160 kWh
